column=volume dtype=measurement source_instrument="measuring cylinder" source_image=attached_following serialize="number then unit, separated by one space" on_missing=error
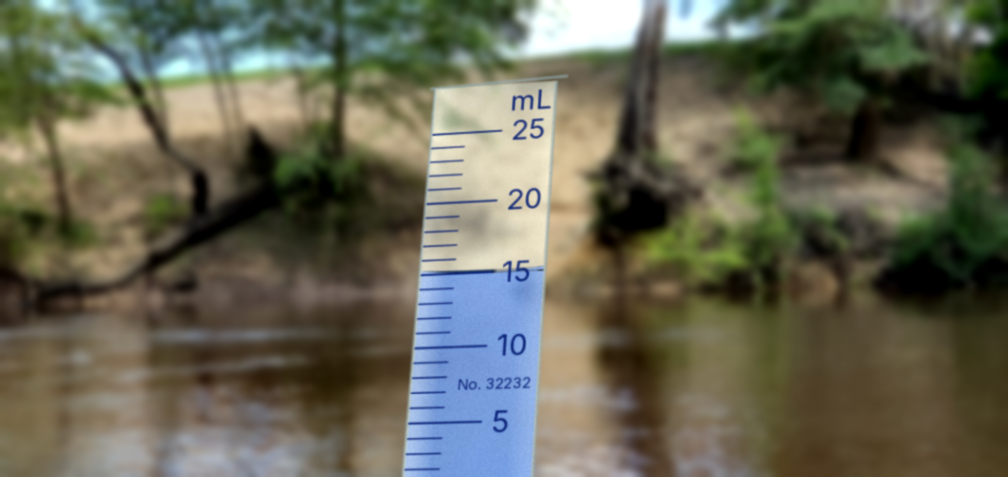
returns 15 mL
